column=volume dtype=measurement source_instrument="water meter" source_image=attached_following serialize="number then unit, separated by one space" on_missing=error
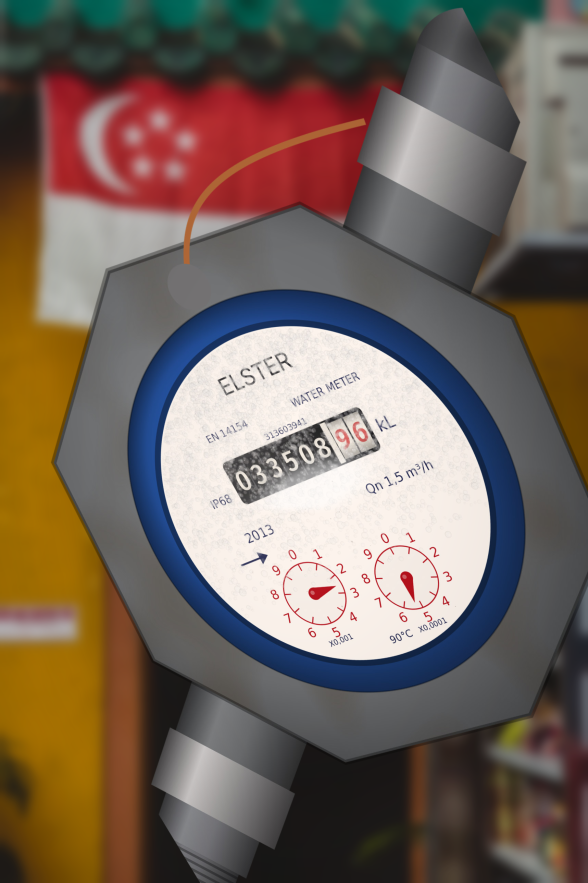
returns 33508.9625 kL
